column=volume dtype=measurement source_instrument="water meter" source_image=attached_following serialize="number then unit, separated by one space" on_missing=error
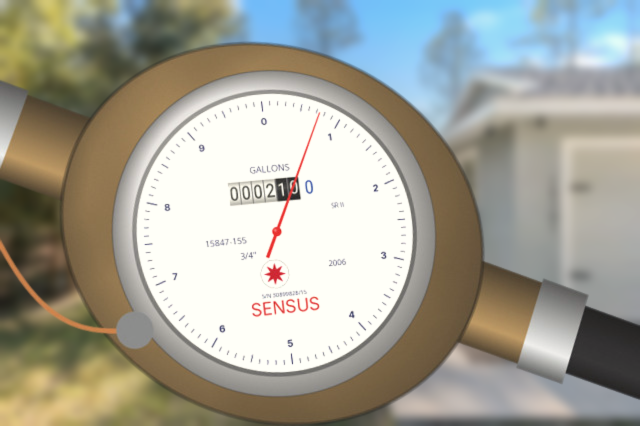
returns 2100.7 gal
